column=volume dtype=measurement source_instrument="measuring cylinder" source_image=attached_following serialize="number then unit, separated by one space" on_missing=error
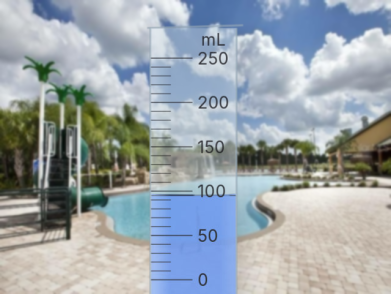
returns 95 mL
